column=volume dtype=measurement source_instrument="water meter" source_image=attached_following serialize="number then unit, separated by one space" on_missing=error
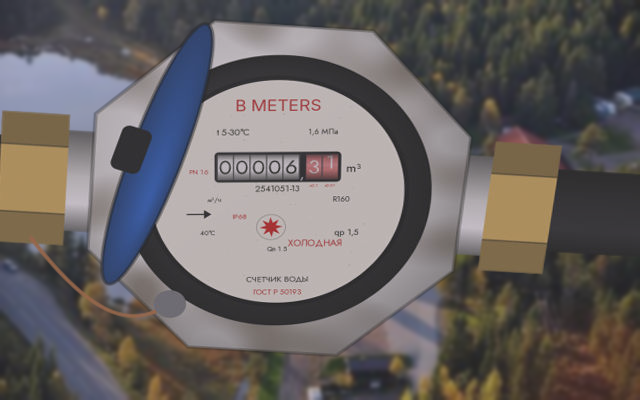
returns 6.31 m³
